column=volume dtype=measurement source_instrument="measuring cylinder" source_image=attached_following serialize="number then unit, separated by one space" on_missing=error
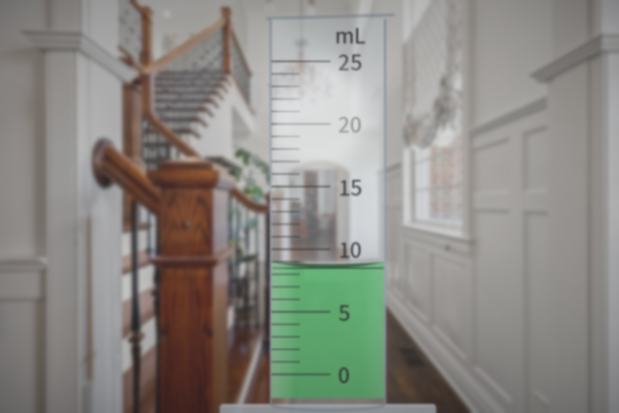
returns 8.5 mL
